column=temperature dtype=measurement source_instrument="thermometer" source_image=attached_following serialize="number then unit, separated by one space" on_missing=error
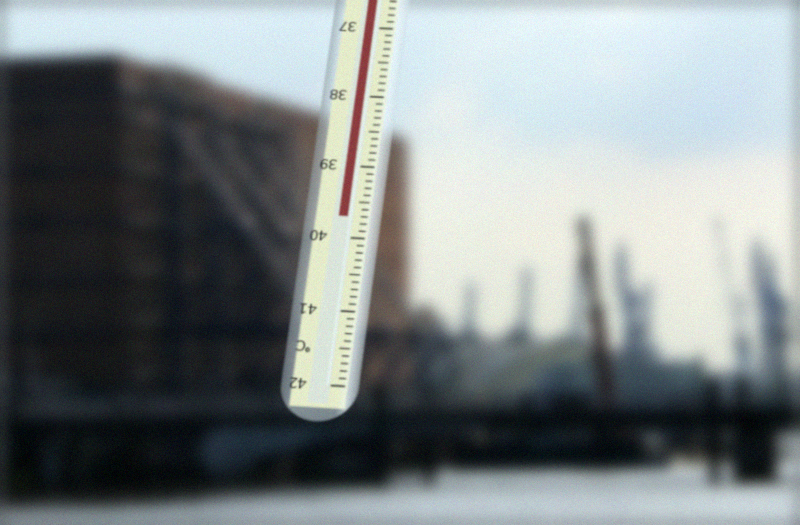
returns 39.7 °C
